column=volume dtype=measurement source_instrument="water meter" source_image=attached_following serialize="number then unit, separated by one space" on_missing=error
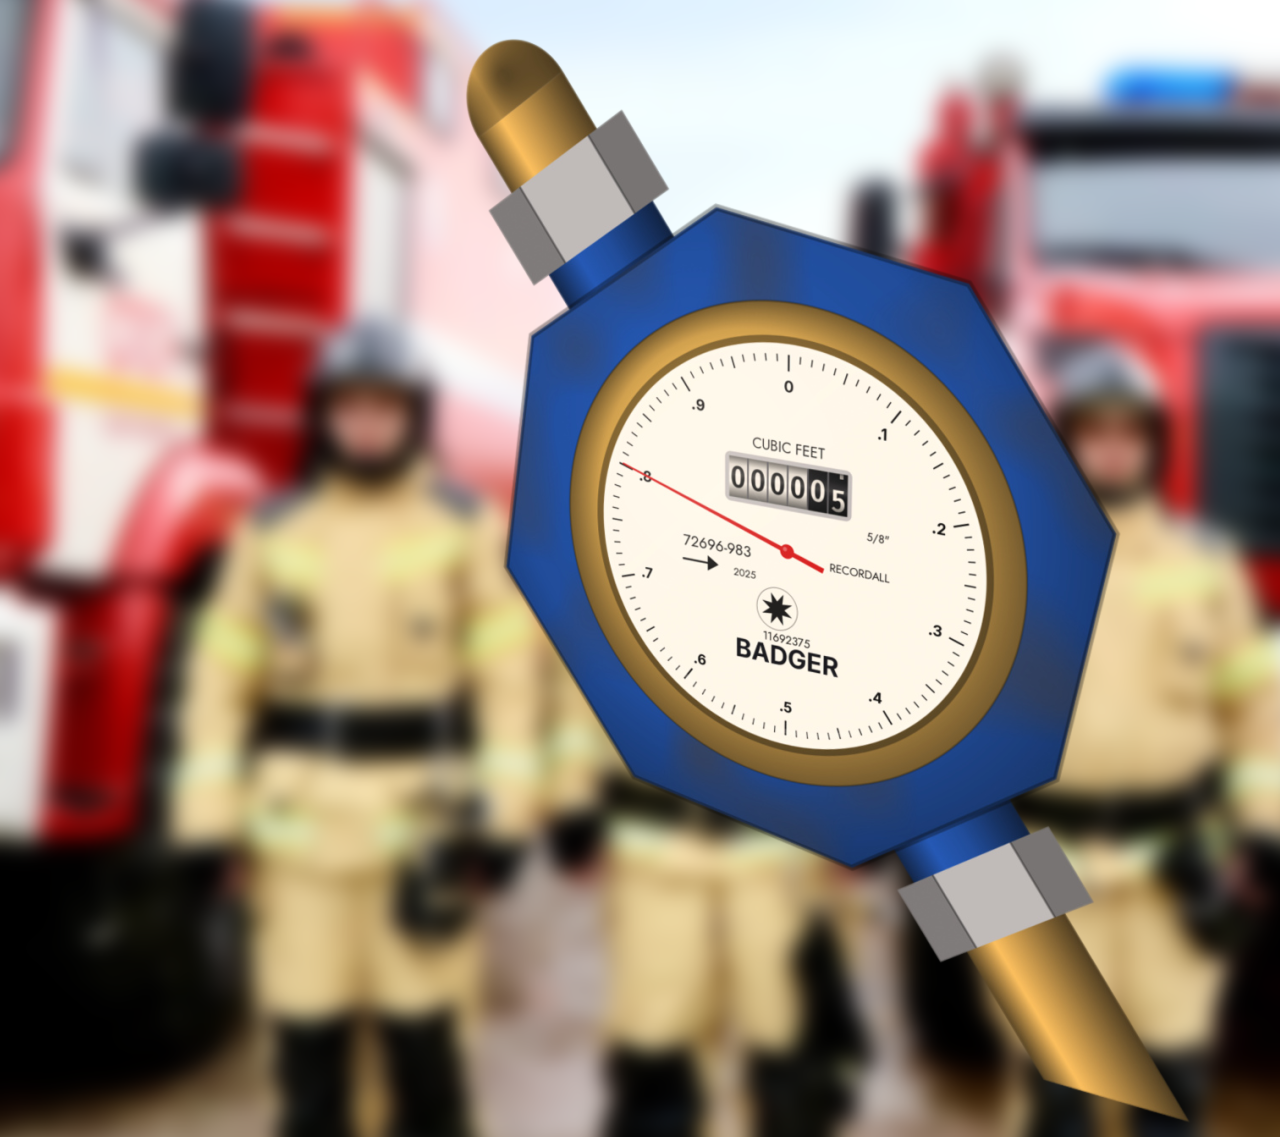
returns 4.80 ft³
